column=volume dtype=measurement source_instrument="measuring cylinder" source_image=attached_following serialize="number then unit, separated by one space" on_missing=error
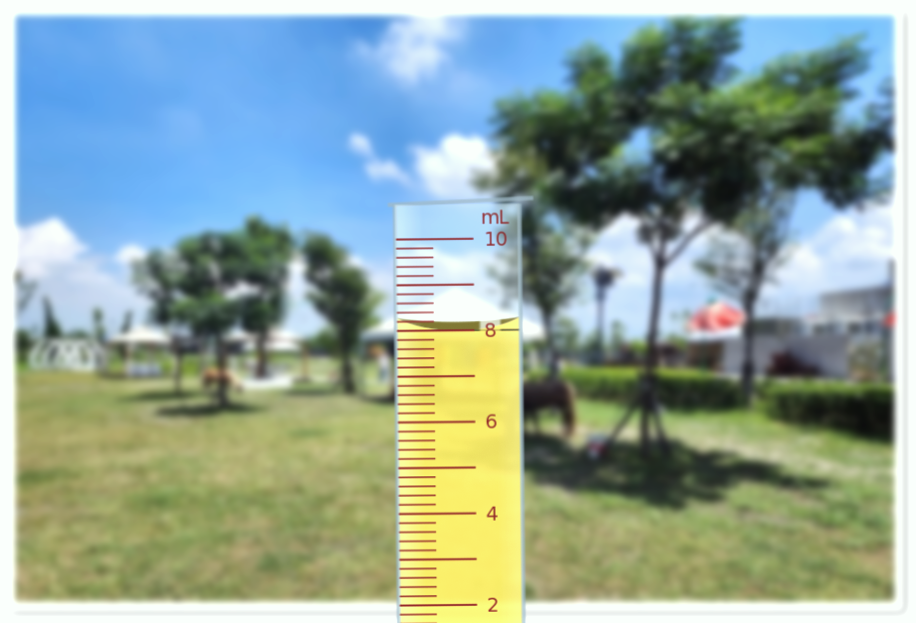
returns 8 mL
